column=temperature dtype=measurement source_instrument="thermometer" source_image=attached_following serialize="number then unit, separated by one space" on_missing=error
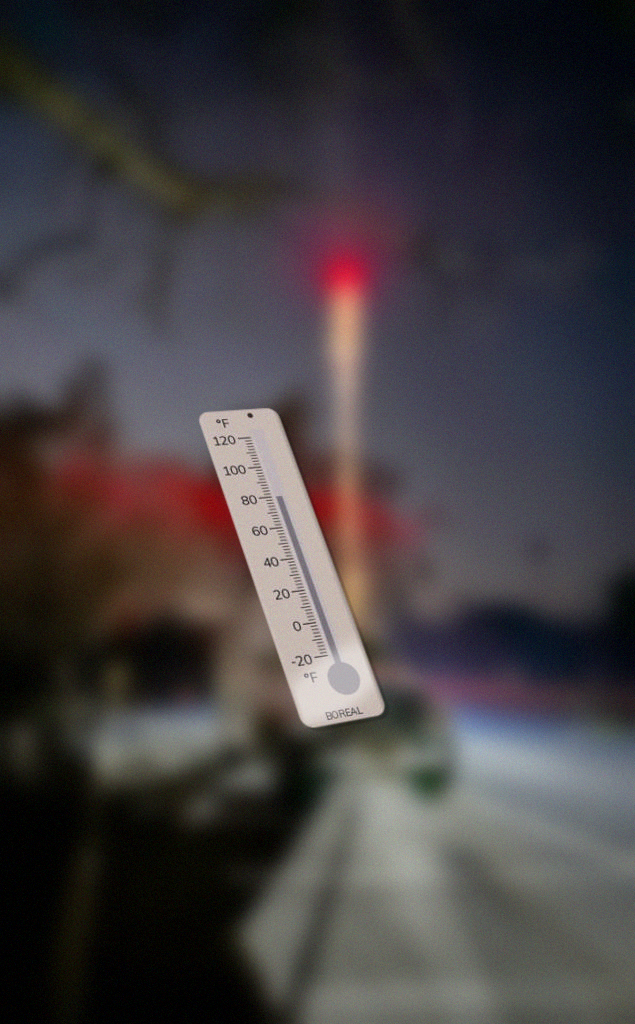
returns 80 °F
